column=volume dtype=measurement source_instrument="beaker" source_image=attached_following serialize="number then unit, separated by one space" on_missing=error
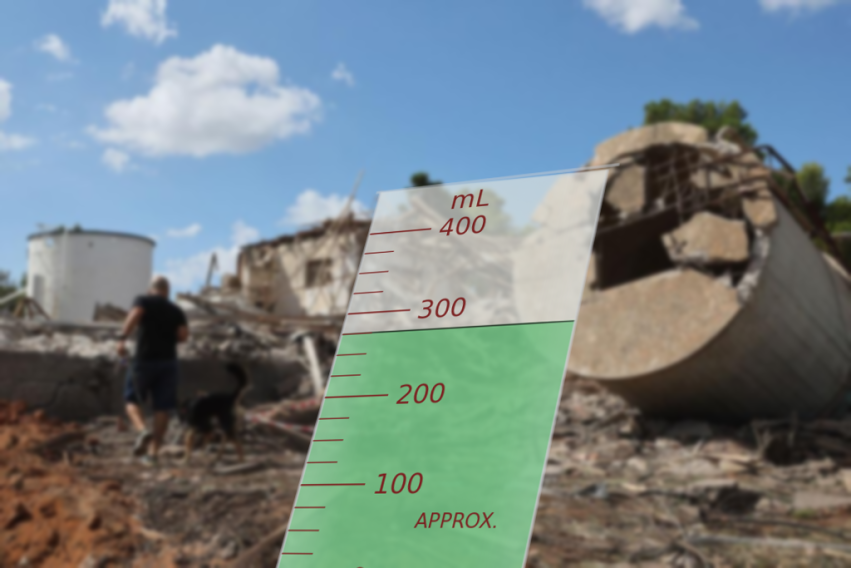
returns 275 mL
